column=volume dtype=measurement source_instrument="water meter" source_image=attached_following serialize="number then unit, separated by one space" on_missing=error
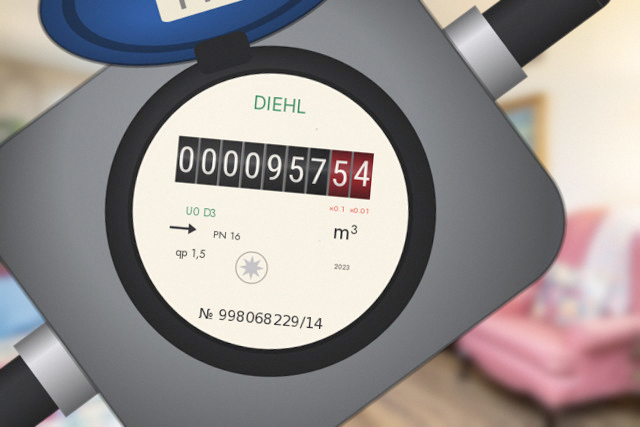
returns 957.54 m³
